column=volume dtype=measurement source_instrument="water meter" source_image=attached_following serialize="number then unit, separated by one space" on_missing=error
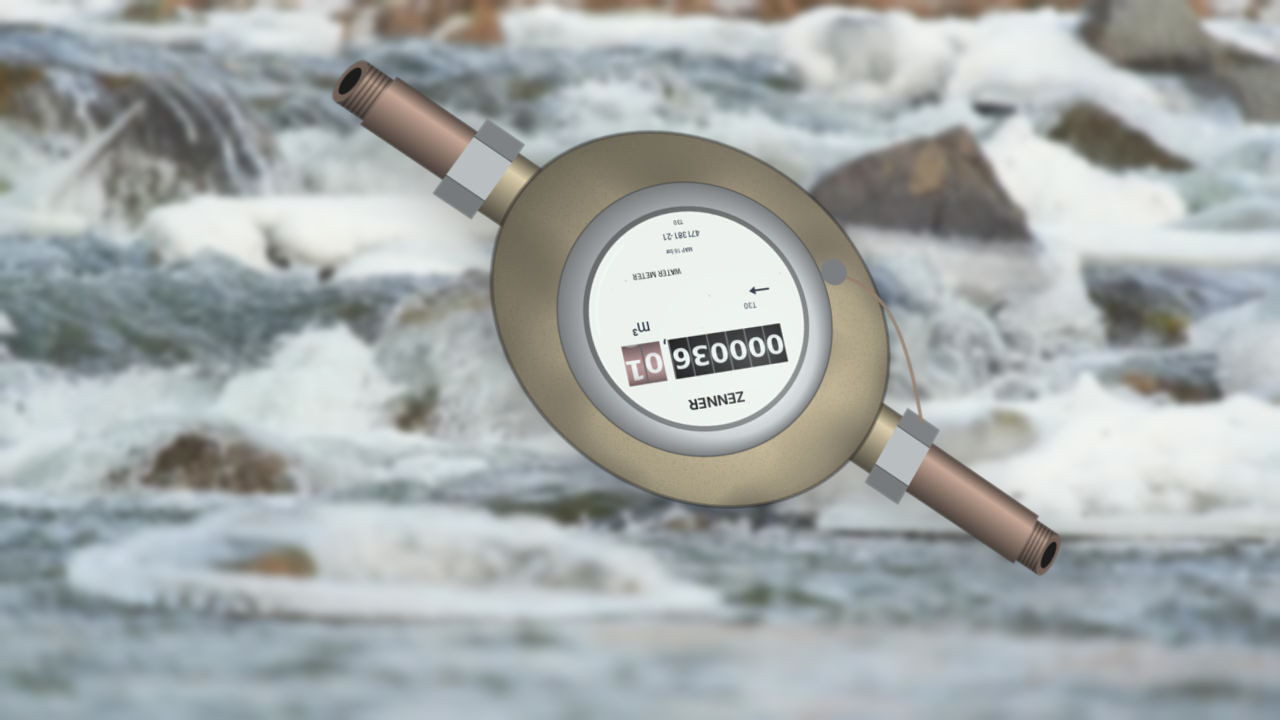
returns 36.01 m³
